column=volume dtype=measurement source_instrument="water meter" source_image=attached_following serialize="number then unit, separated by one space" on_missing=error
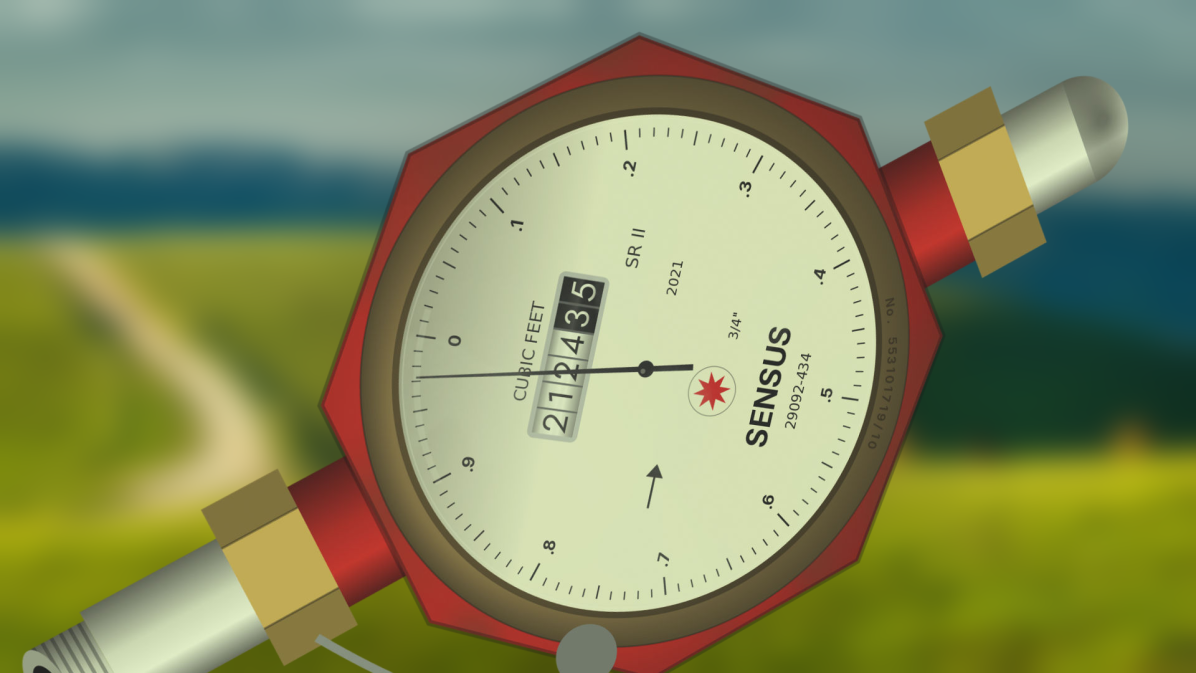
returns 212434.97 ft³
